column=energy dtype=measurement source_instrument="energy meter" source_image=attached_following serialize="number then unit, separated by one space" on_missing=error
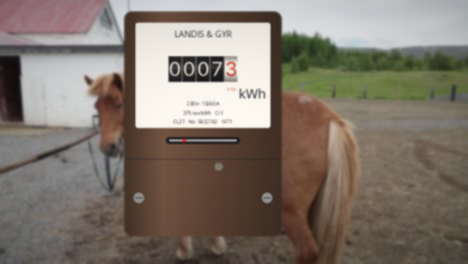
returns 7.3 kWh
